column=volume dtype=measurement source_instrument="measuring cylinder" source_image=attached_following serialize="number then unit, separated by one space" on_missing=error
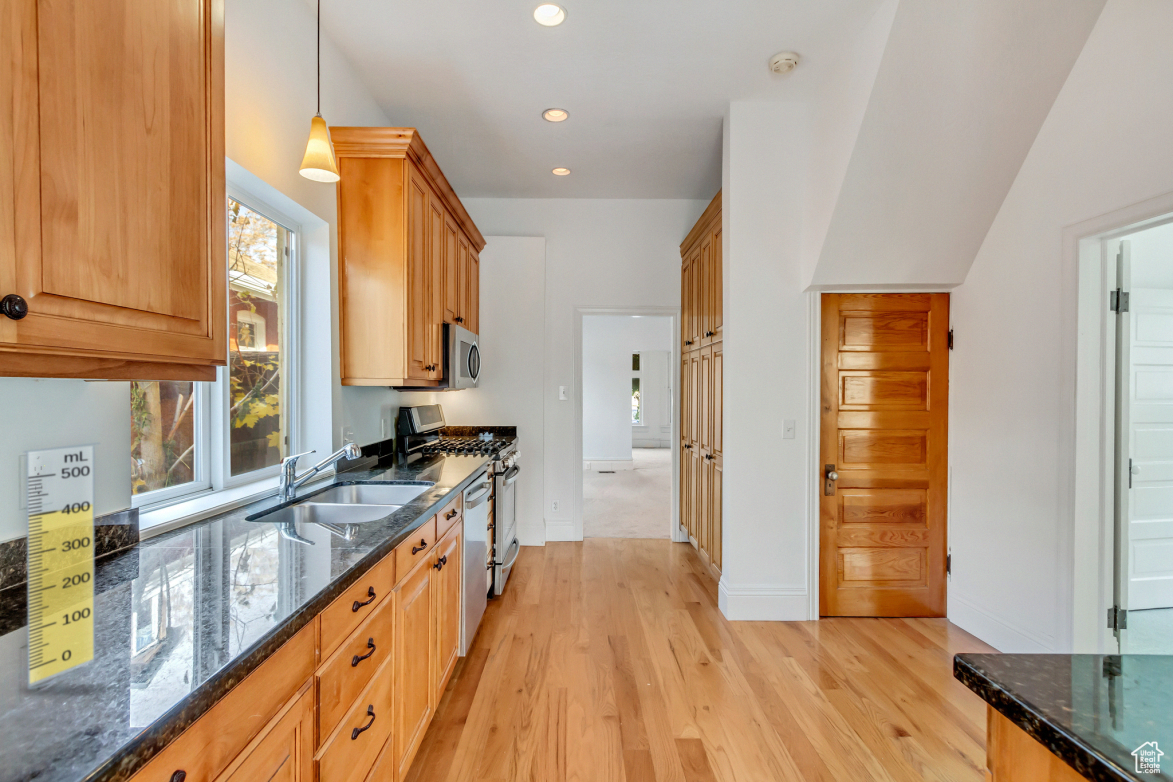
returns 400 mL
